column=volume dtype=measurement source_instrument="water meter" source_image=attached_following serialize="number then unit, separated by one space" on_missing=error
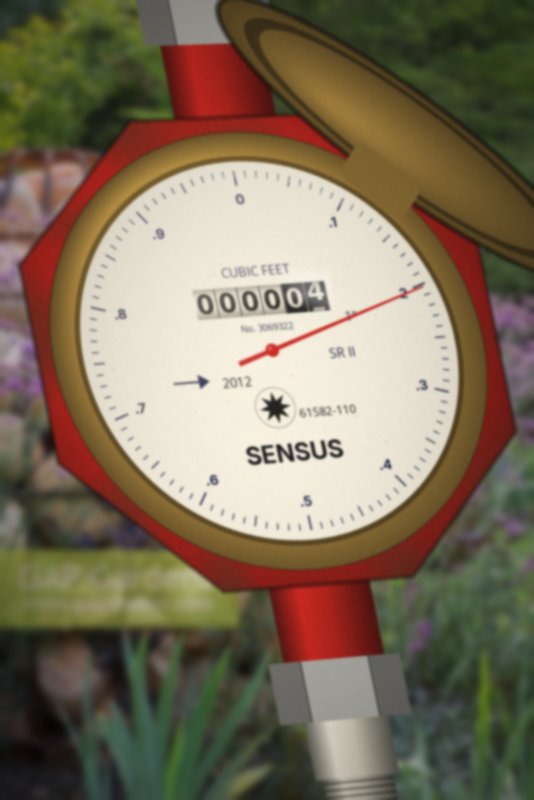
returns 4.20 ft³
